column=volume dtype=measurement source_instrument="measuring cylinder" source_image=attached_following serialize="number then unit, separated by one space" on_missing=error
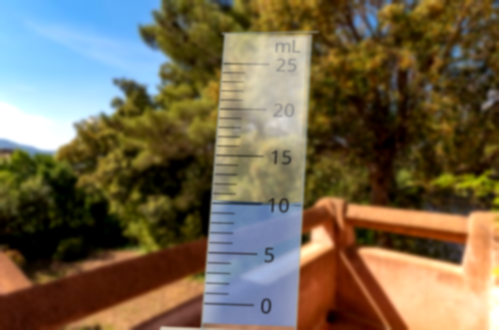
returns 10 mL
